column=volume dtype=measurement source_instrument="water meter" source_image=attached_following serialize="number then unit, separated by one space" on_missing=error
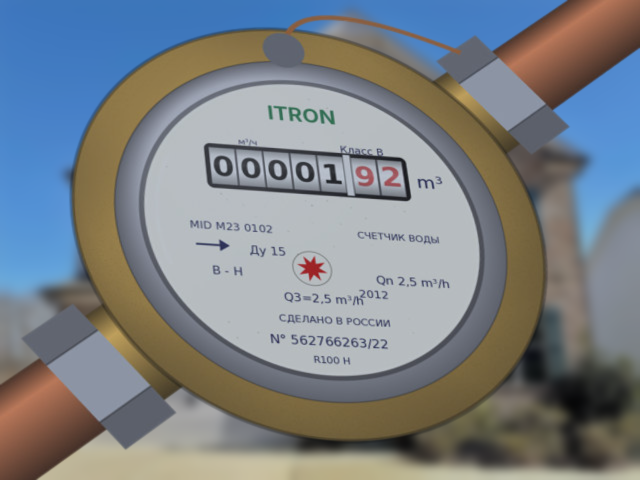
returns 1.92 m³
